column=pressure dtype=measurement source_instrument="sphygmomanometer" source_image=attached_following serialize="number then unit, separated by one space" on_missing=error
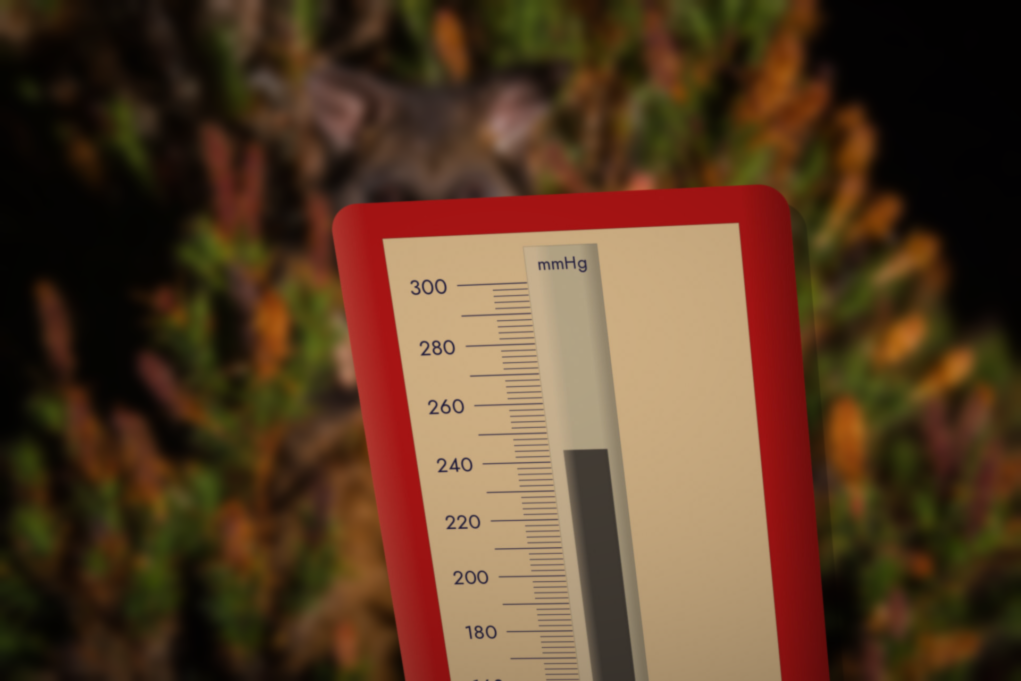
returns 244 mmHg
